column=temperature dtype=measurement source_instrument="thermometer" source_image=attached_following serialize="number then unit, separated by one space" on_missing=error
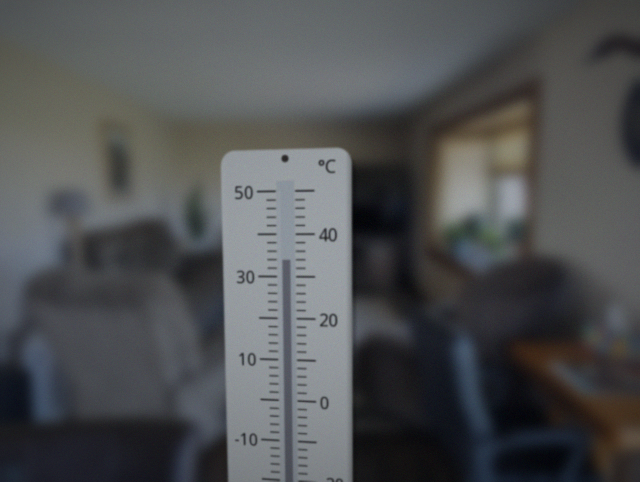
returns 34 °C
